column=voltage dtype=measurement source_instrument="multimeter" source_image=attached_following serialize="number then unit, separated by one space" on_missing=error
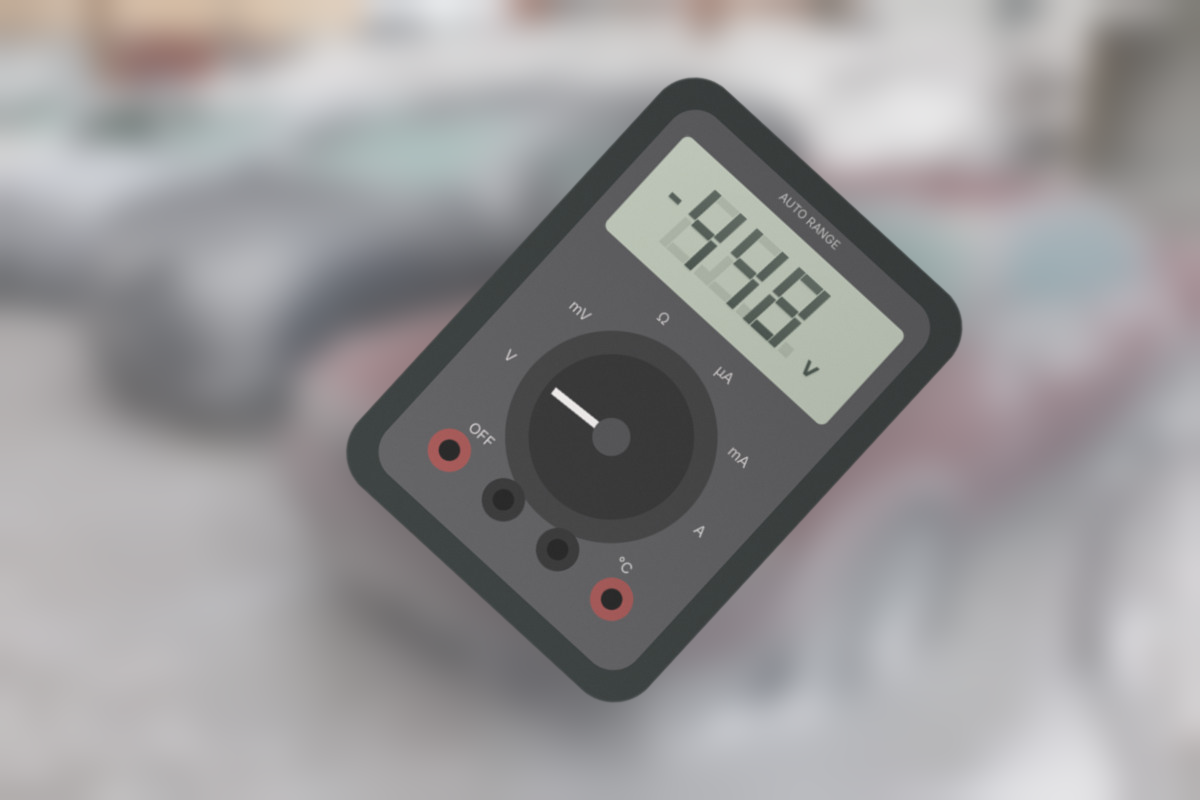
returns -448 V
